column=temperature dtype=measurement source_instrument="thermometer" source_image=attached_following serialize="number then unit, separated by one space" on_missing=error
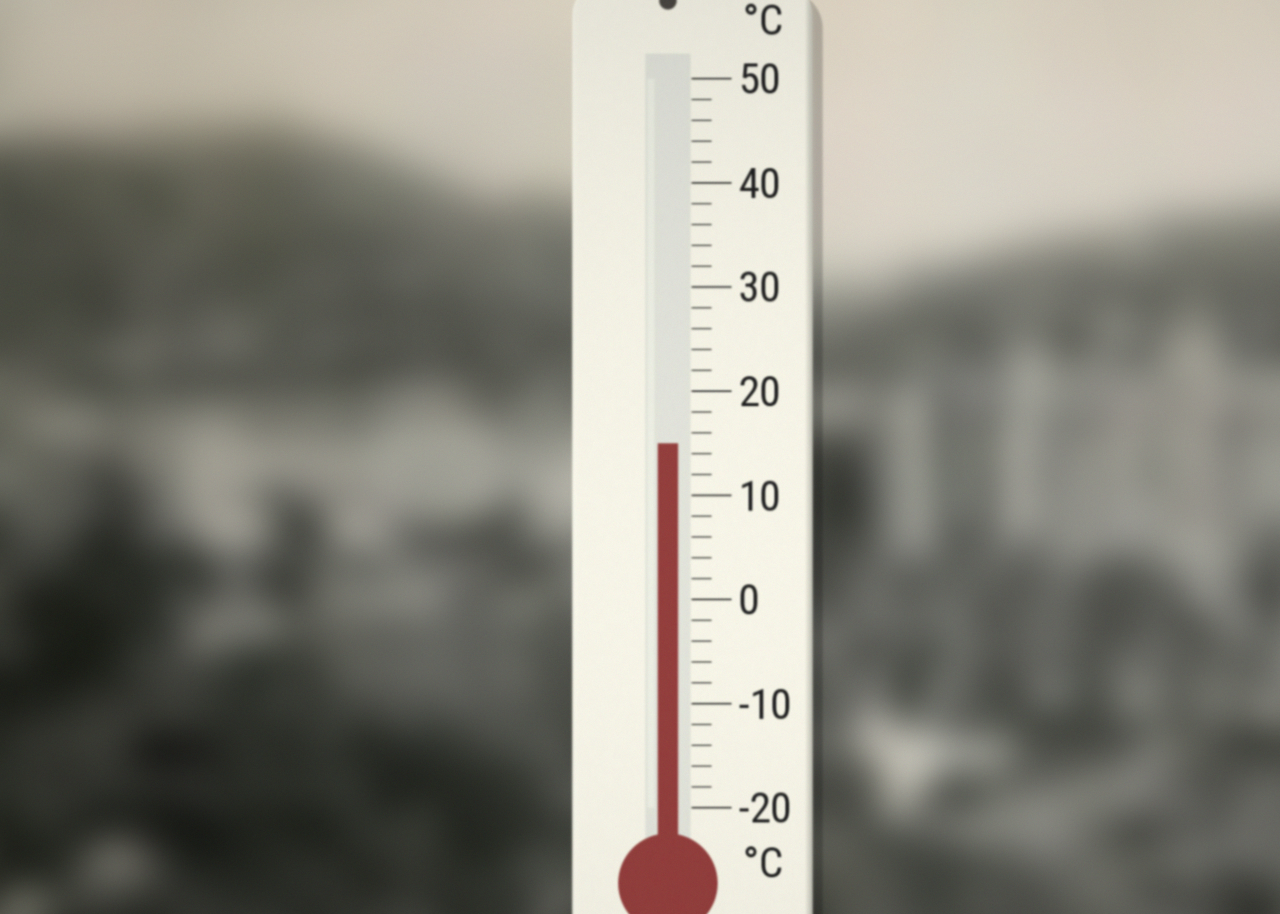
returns 15 °C
